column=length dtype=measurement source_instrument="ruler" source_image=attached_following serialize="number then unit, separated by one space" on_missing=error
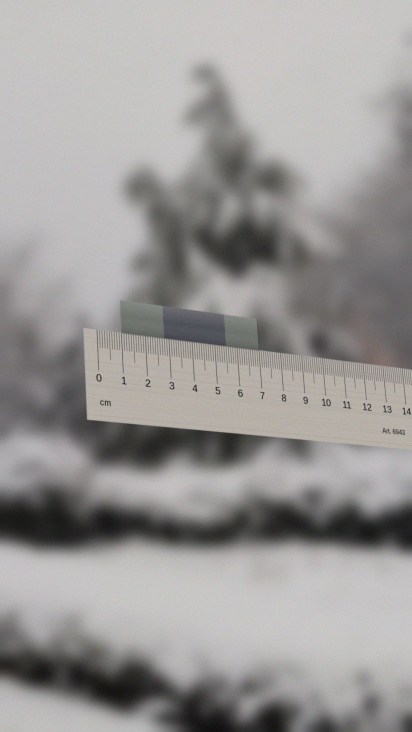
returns 6 cm
